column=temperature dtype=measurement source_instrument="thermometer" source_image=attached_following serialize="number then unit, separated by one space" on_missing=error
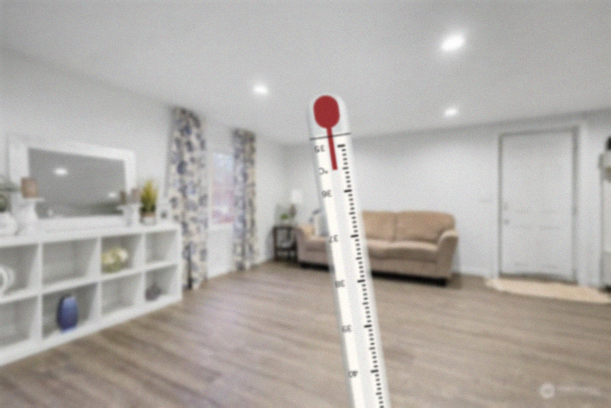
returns 35.5 °C
